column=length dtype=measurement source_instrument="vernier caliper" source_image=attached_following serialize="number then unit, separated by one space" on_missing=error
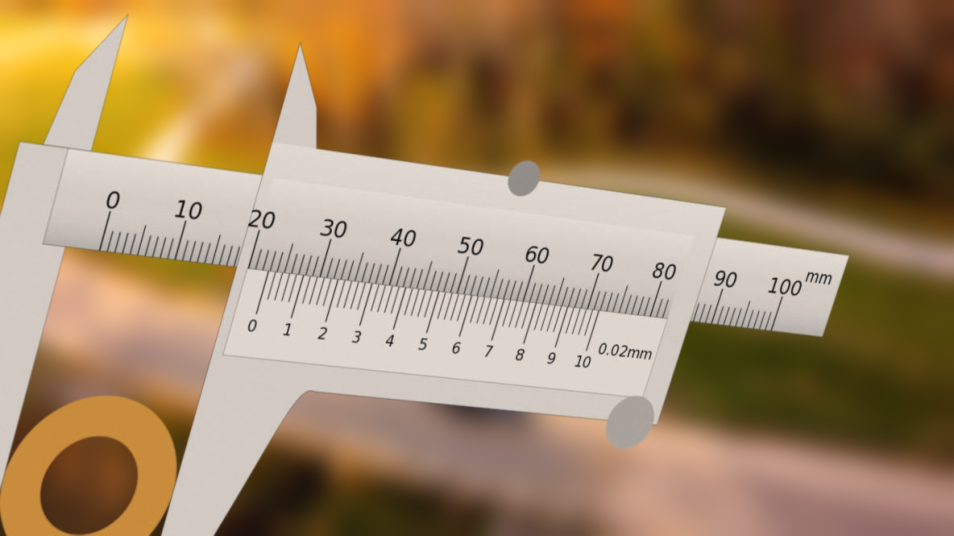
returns 22.8 mm
